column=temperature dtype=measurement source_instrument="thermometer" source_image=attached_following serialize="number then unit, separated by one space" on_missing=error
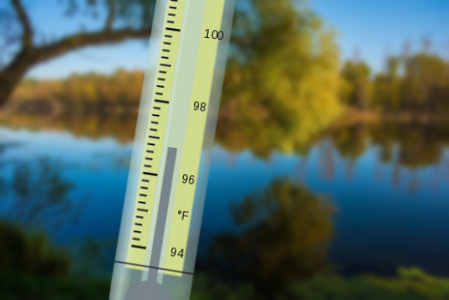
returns 96.8 °F
